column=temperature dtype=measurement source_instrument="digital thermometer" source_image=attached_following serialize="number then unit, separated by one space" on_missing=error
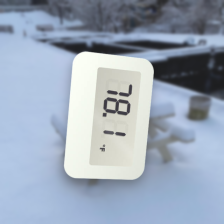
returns 78.1 °F
